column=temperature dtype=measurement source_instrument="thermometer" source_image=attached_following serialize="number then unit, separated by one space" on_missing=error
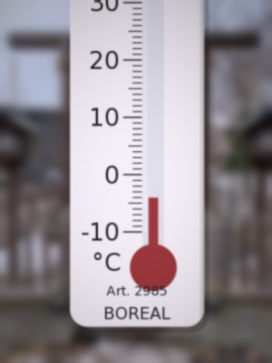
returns -4 °C
